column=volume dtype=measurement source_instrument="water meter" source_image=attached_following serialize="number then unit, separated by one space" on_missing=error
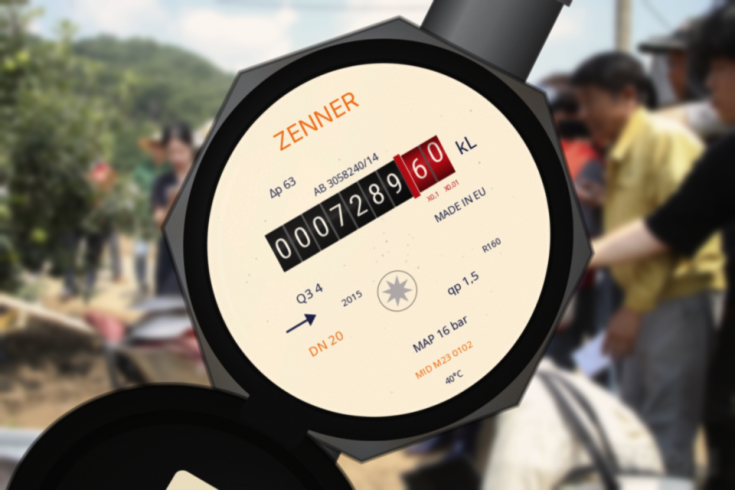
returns 7289.60 kL
